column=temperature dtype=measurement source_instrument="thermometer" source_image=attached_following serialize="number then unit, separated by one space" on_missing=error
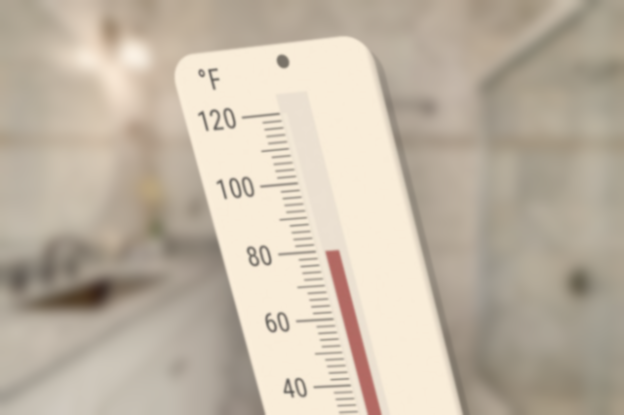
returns 80 °F
